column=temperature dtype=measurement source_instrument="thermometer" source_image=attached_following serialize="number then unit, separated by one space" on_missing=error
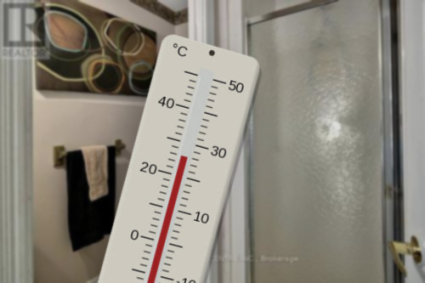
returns 26 °C
